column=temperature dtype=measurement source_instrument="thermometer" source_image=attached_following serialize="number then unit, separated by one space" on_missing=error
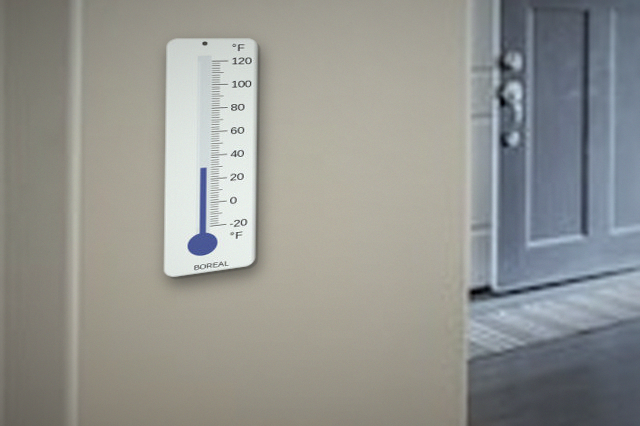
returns 30 °F
